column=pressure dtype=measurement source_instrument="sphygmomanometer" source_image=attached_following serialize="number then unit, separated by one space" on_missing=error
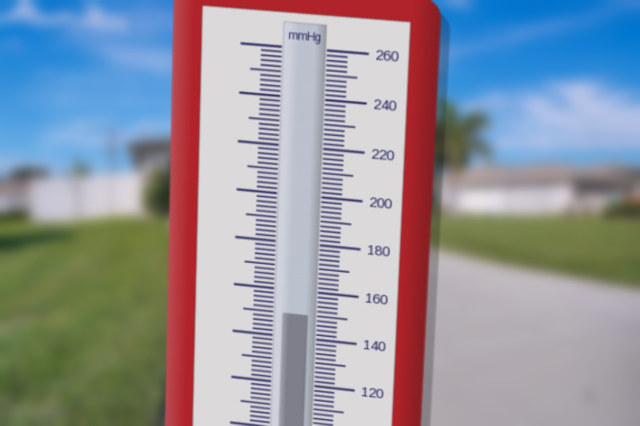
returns 150 mmHg
